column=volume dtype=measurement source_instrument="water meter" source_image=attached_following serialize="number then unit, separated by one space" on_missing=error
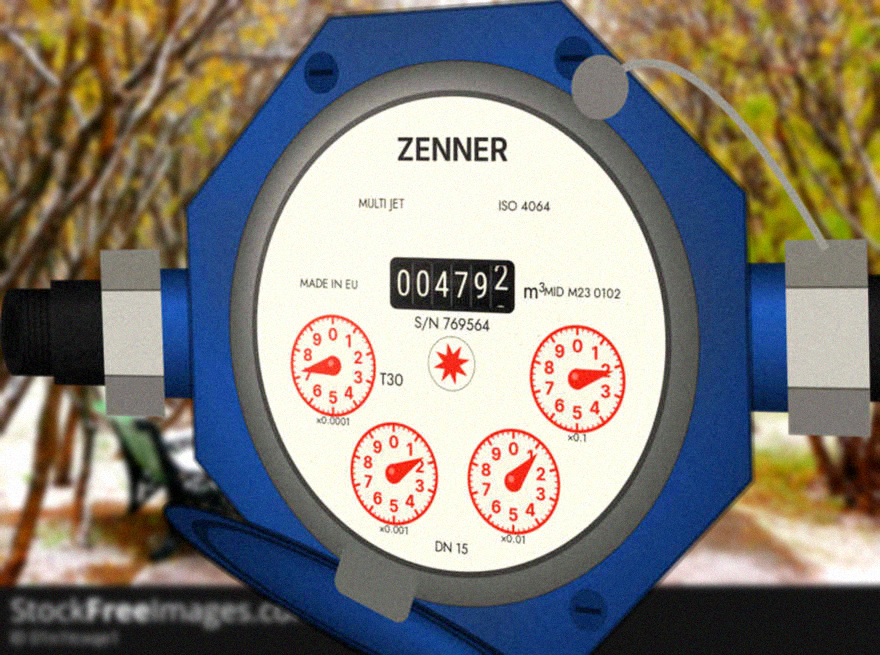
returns 4792.2117 m³
